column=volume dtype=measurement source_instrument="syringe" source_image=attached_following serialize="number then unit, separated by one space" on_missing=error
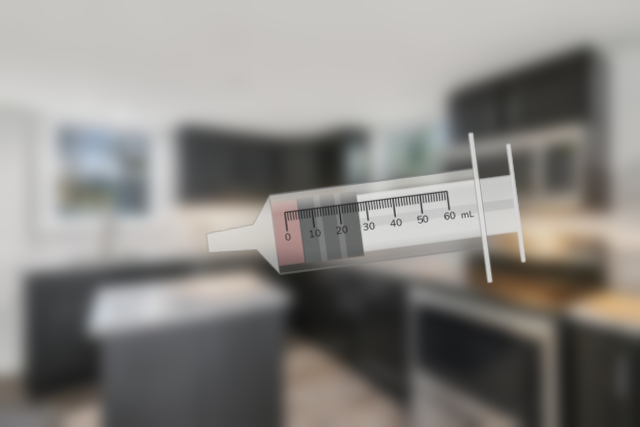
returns 5 mL
